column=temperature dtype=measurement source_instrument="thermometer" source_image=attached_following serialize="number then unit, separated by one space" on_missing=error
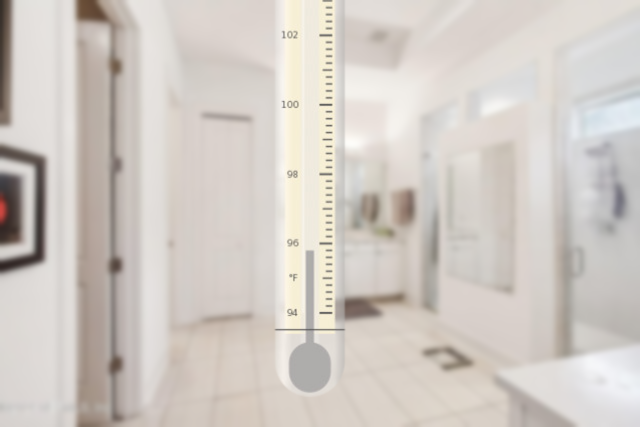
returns 95.8 °F
